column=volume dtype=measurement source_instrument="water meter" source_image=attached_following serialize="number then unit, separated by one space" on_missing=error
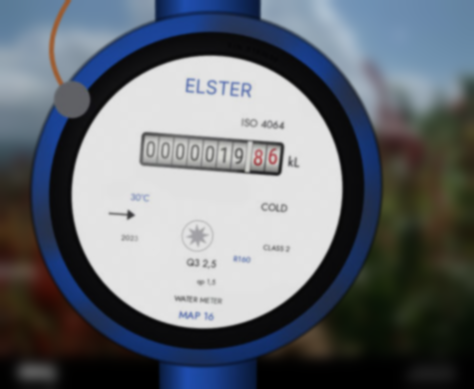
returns 19.86 kL
